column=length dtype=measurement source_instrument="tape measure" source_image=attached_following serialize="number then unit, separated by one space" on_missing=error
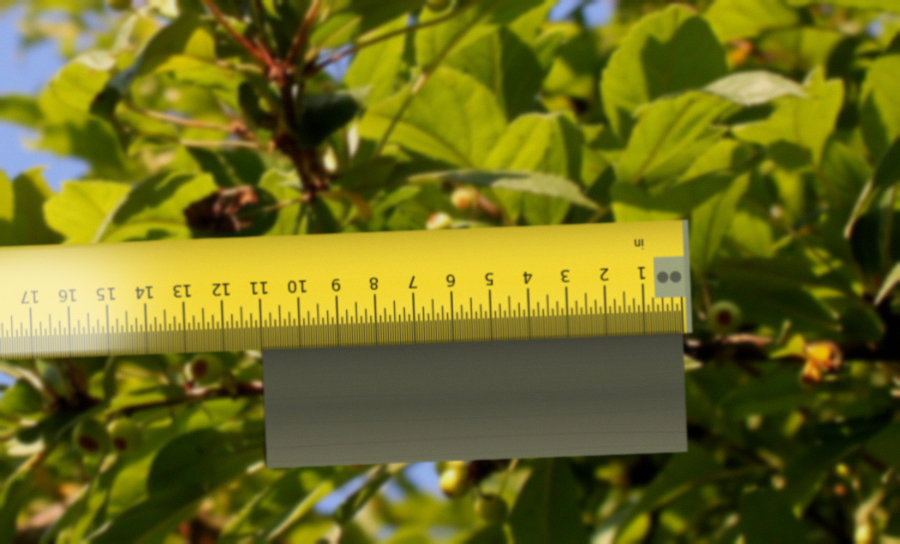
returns 11 in
